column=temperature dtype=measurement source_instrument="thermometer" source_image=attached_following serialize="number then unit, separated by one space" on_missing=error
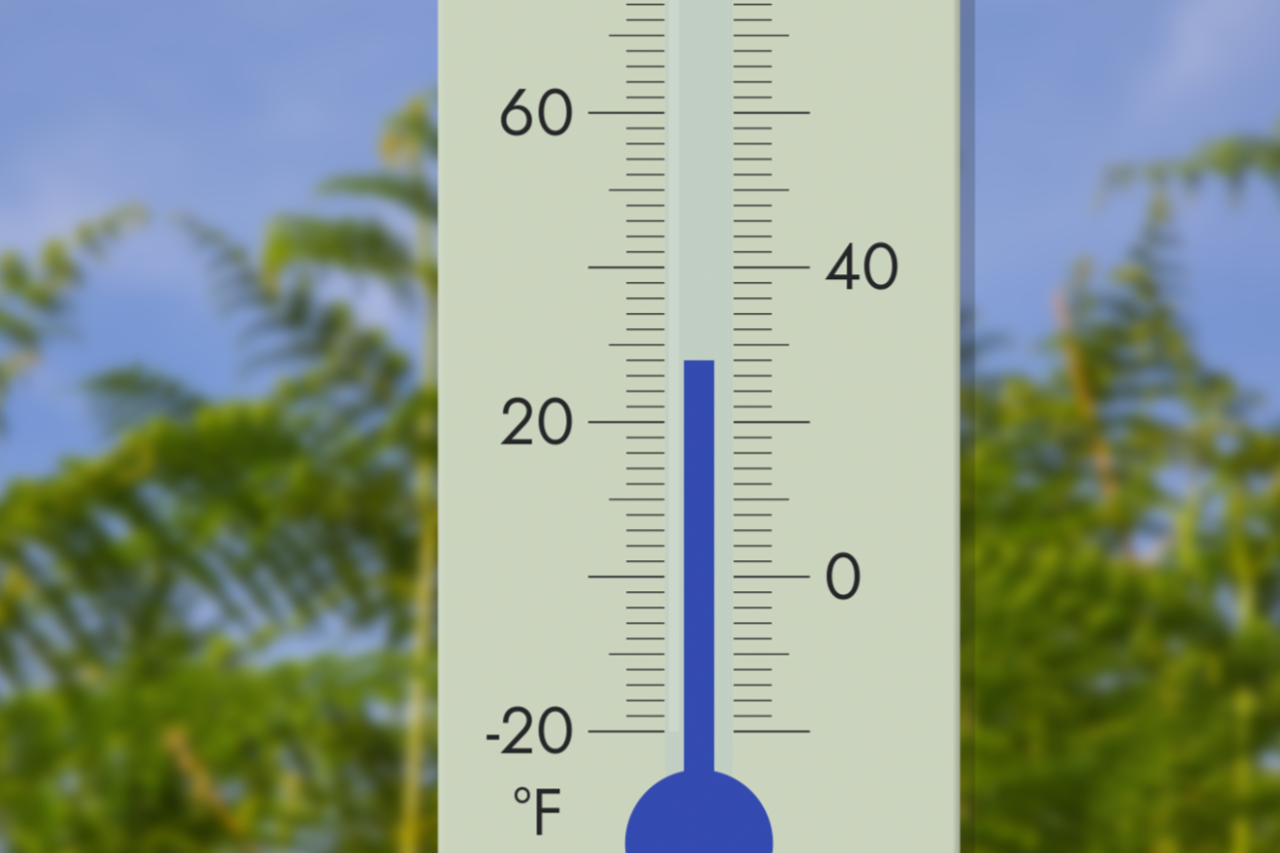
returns 28 °F
